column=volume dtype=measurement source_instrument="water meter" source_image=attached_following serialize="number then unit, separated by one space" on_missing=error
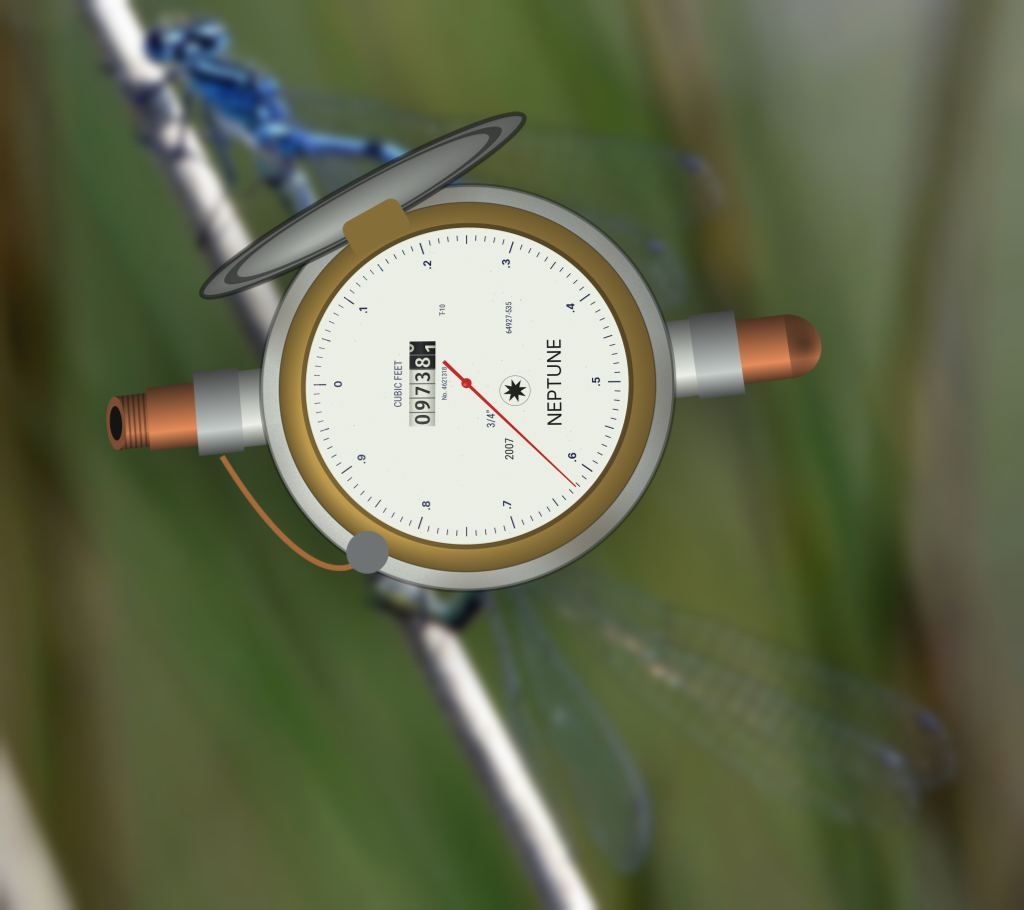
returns 97380.62 ft³
